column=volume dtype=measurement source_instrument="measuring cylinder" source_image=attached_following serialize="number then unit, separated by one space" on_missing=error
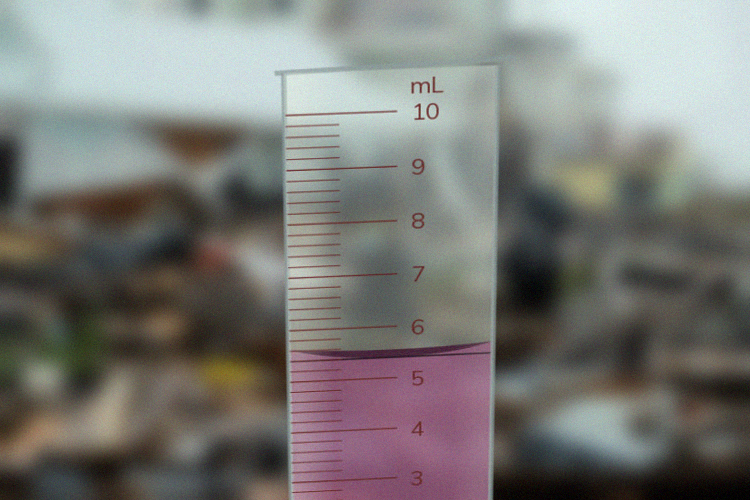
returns 5.4 mL
